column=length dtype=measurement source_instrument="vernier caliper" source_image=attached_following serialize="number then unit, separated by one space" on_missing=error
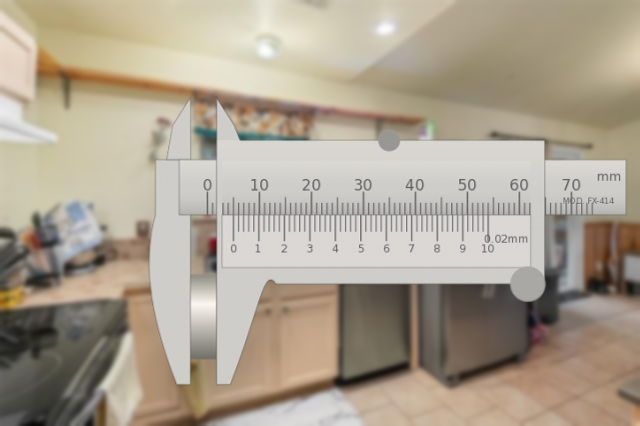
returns 5.0 mm
